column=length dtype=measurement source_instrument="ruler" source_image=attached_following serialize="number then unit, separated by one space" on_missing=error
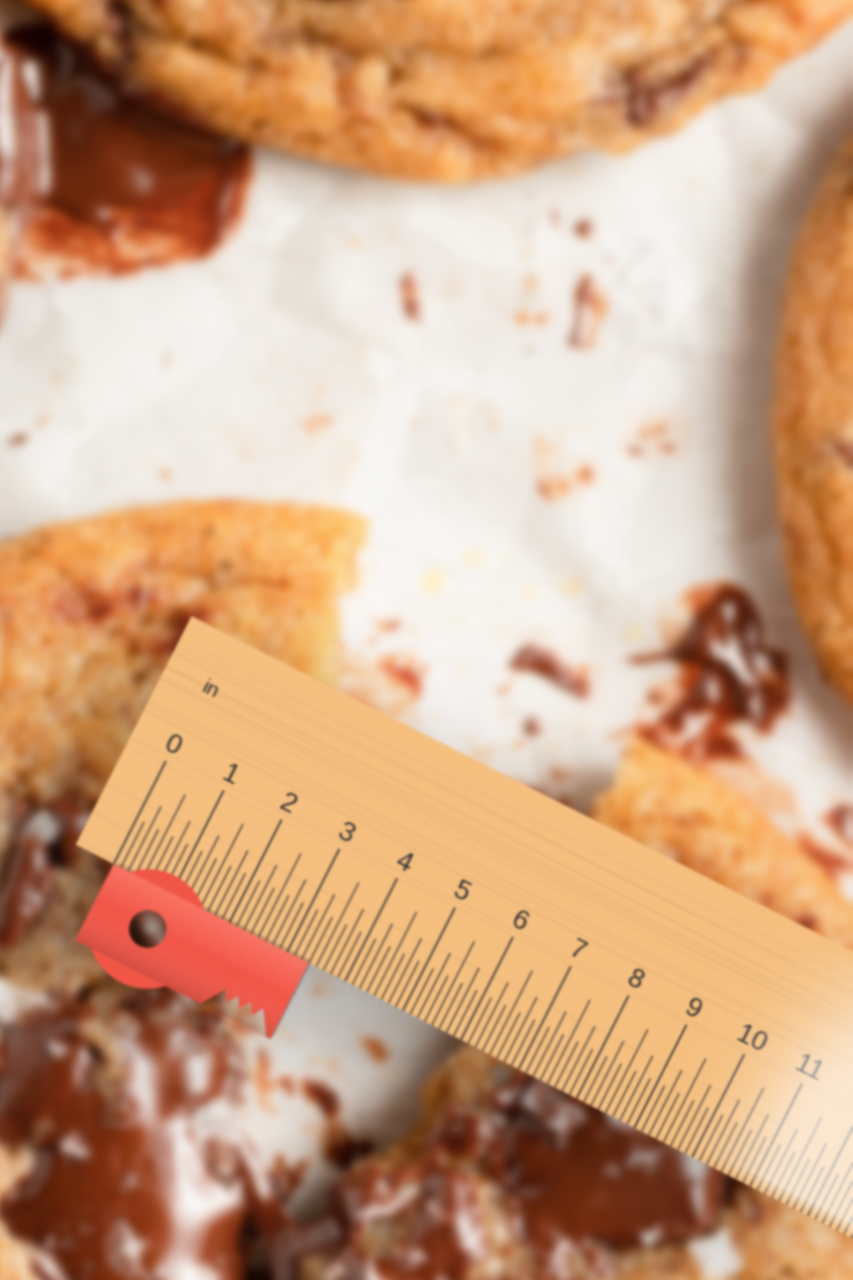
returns 3.375 in
